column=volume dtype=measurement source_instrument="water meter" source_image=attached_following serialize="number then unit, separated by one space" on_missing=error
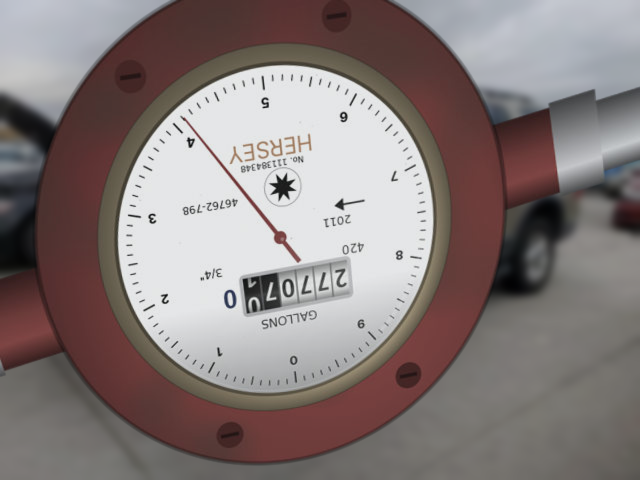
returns 2770704.1 gal
